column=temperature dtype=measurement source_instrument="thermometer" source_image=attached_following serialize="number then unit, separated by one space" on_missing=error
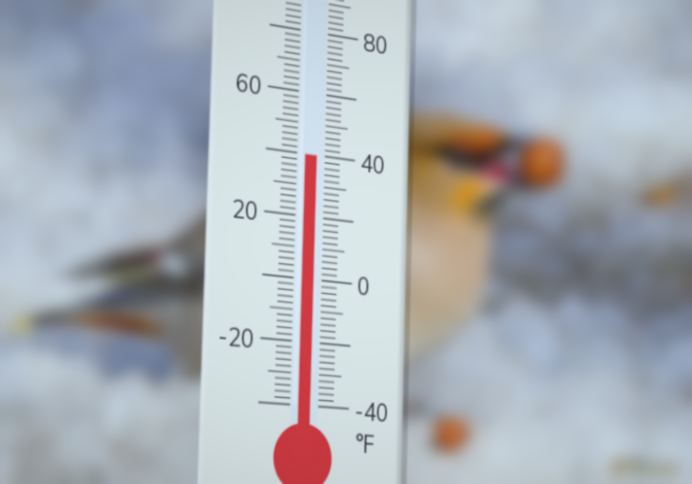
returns 40 °F
